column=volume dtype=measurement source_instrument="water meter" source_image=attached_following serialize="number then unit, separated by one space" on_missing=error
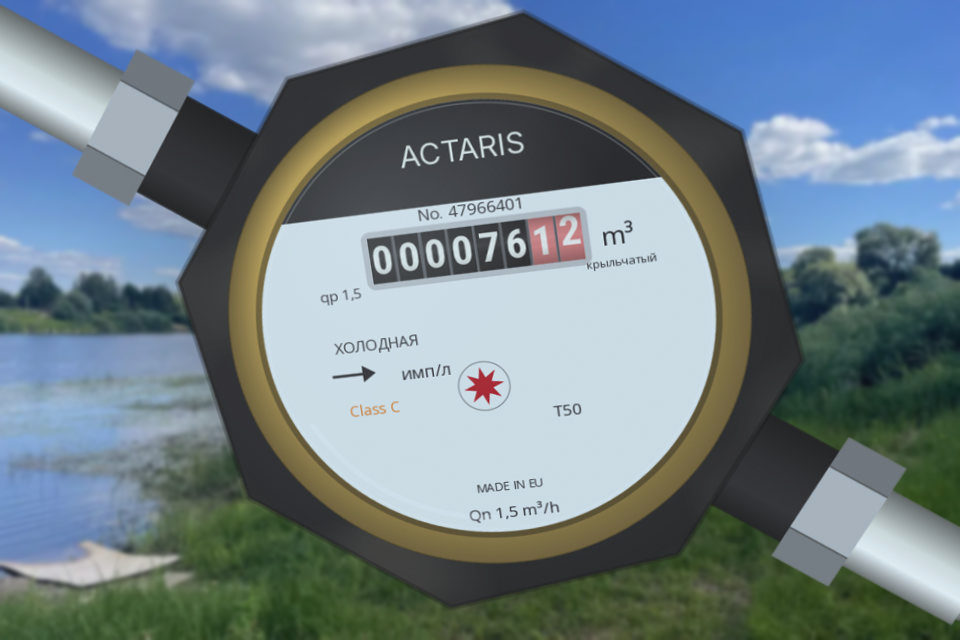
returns 76.12 m³
